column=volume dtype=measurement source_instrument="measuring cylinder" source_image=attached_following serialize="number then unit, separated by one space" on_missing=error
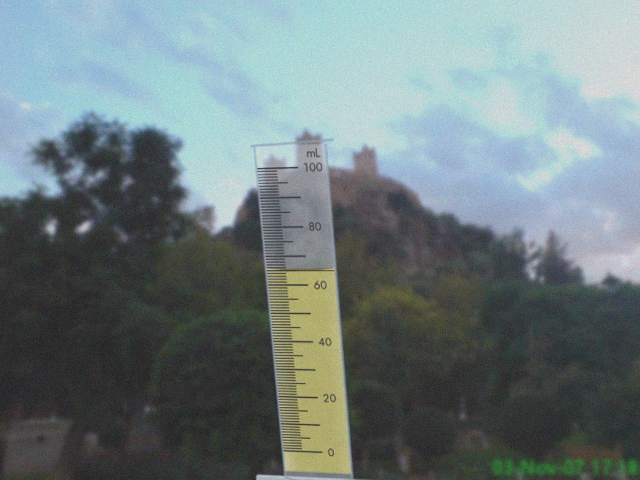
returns 65 mL
